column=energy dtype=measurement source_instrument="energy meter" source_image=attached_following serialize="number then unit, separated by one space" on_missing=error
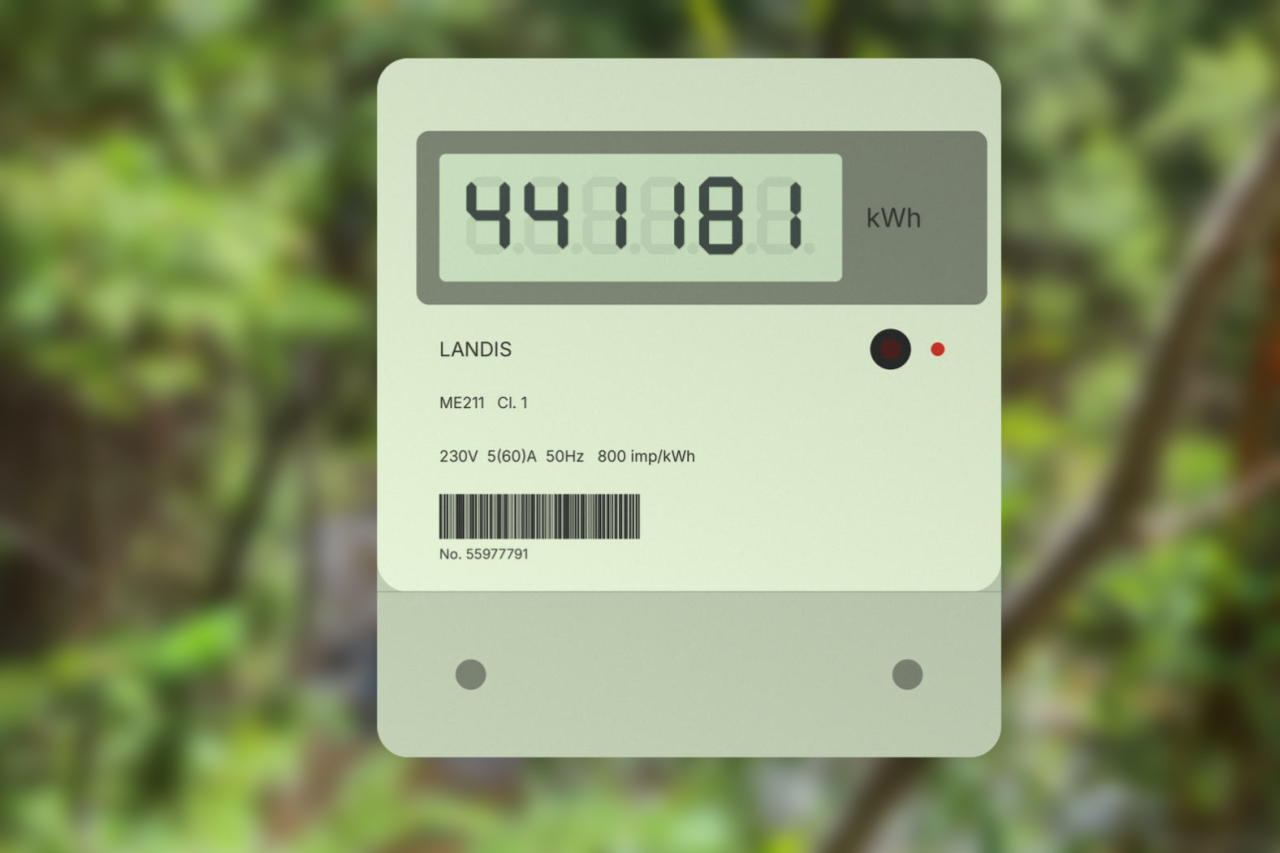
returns 441181 kWh
